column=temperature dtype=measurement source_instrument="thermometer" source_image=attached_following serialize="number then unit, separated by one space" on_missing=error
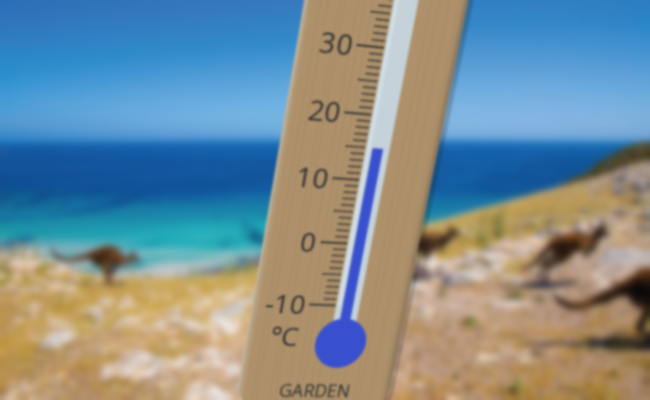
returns 15 °C
